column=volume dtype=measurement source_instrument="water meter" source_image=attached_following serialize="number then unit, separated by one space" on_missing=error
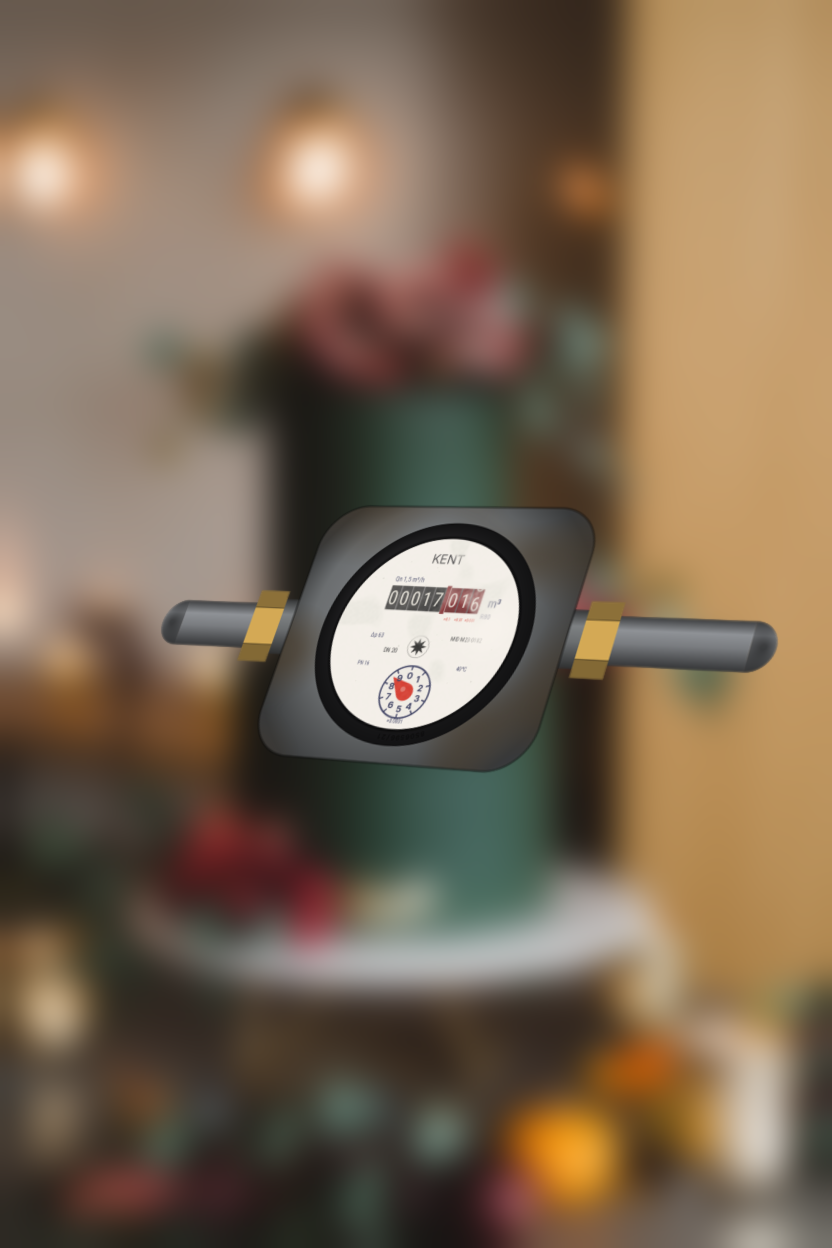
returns 17.0158 m³
